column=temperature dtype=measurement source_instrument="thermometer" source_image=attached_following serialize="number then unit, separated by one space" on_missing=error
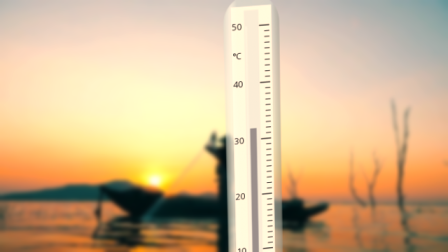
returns 32 °C
